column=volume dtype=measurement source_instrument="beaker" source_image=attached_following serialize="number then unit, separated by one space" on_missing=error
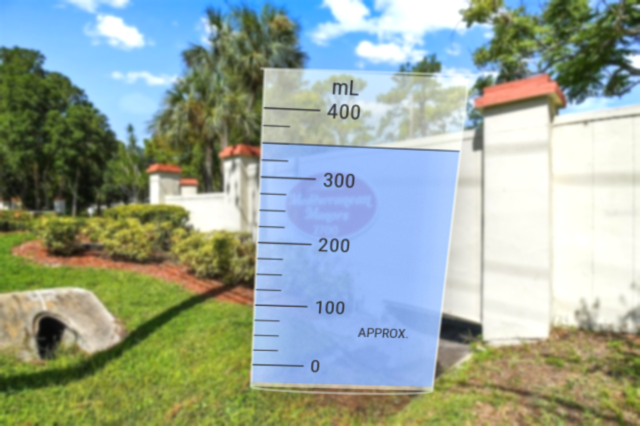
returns 350 mL
